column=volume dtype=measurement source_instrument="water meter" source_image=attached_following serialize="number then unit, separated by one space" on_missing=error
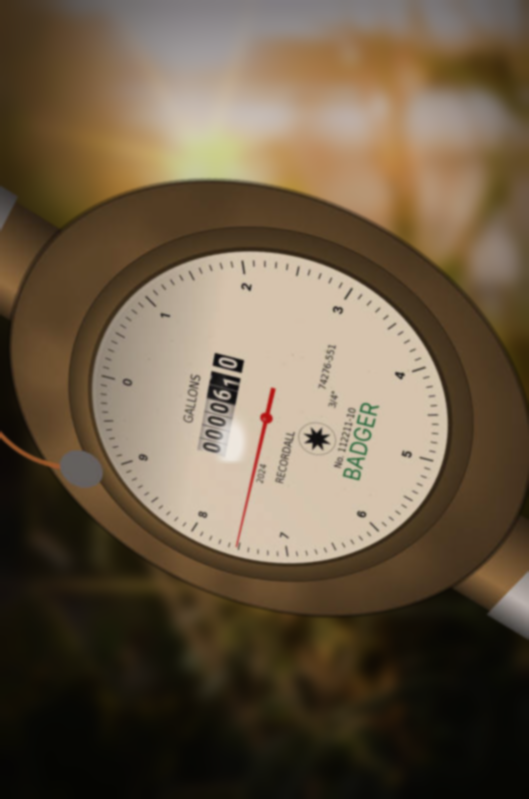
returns 607.5 gal
